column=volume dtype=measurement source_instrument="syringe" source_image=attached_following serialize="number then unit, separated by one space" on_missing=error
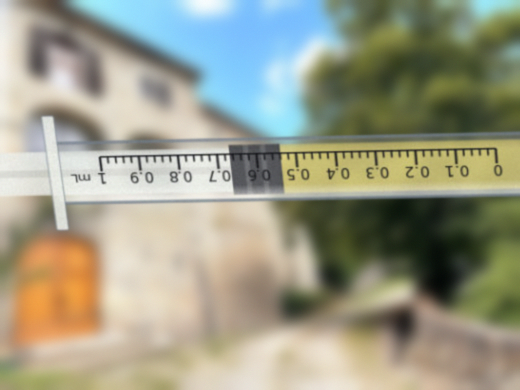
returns 0.54 mL
